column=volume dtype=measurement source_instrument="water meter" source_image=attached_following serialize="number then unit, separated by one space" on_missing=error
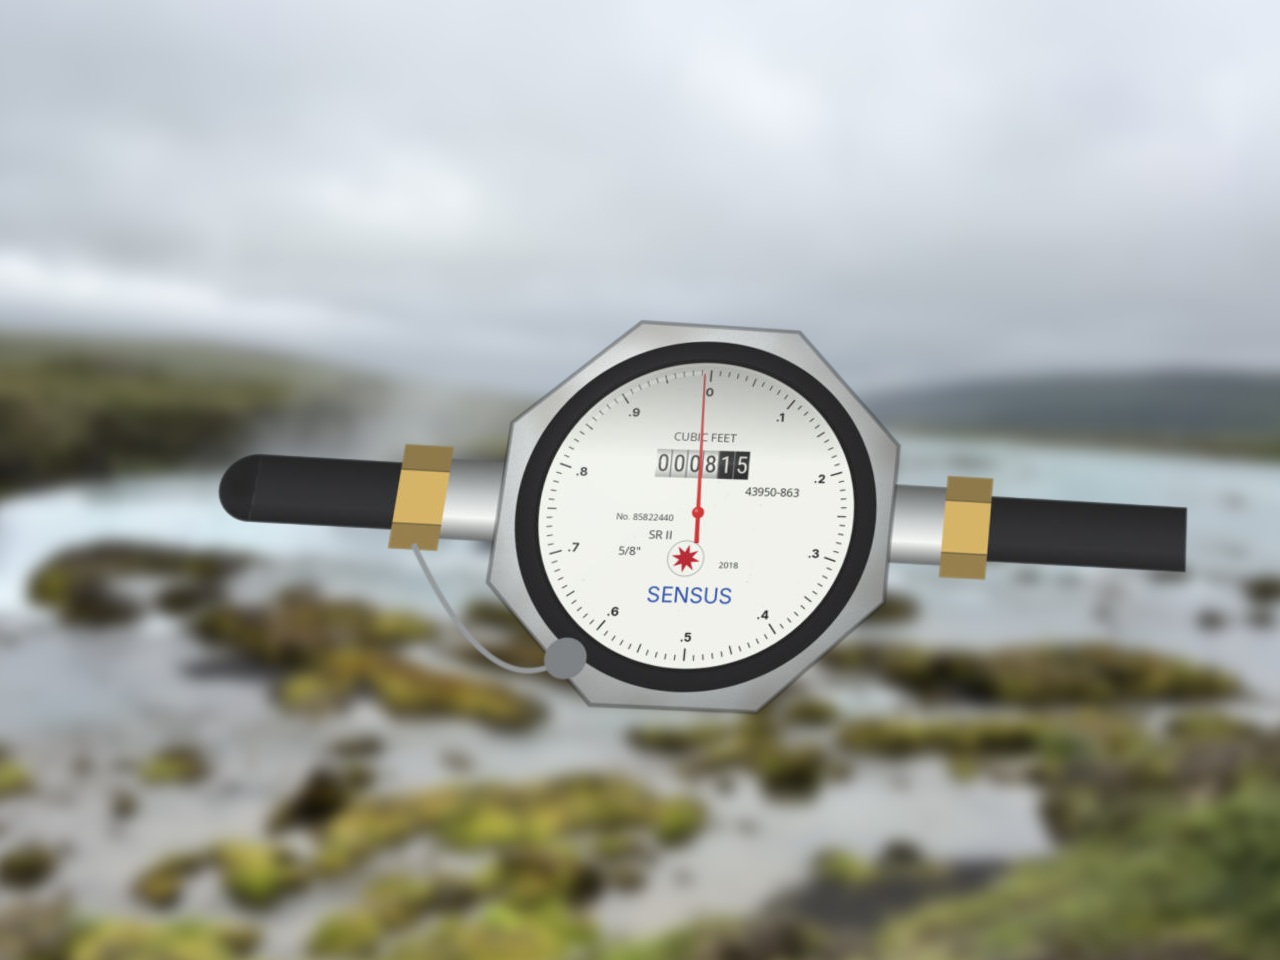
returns 814.99 ft³
